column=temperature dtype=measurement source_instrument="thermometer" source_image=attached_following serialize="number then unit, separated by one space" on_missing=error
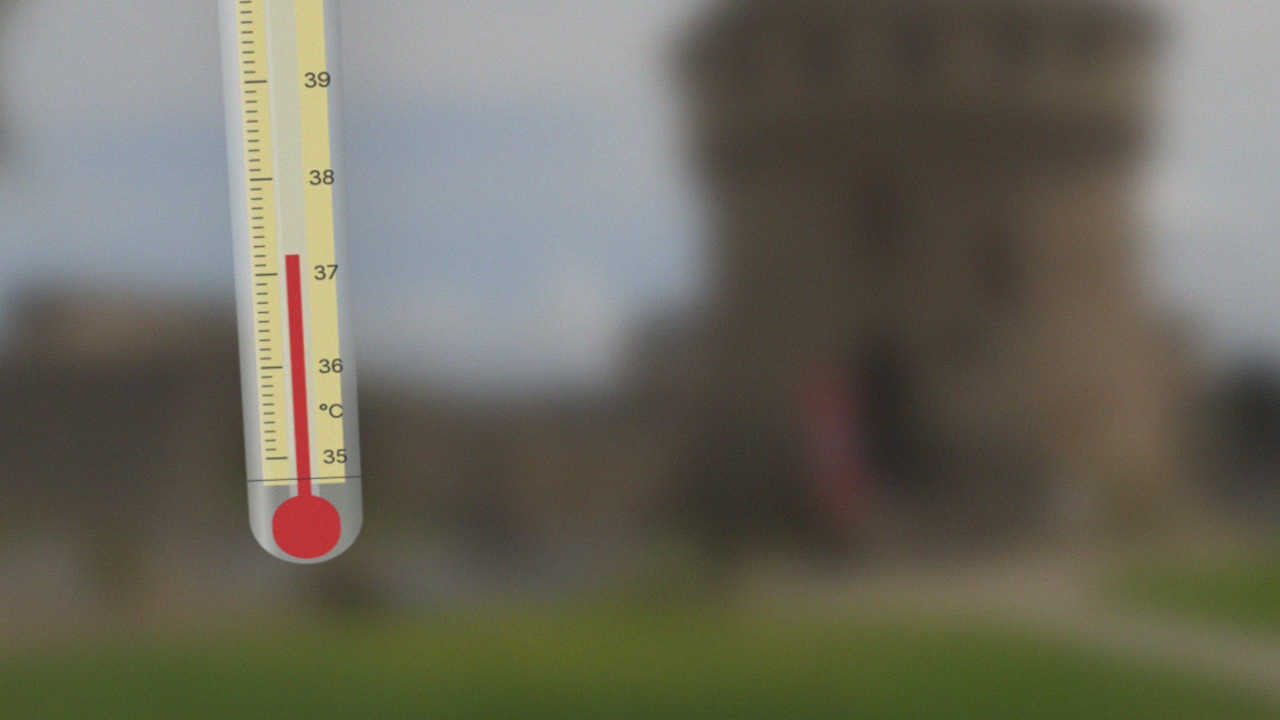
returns 37.2 °C
